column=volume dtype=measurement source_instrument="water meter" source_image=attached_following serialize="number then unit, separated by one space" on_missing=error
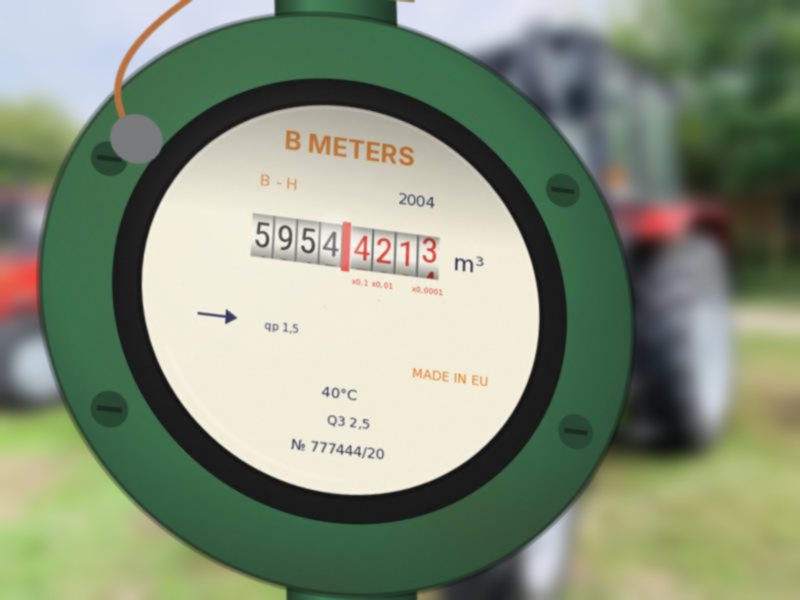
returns 5954.4213 m³
